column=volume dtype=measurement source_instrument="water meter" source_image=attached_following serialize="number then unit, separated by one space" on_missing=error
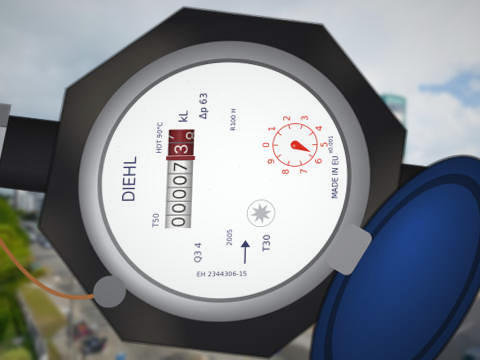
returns 7.375 kL
